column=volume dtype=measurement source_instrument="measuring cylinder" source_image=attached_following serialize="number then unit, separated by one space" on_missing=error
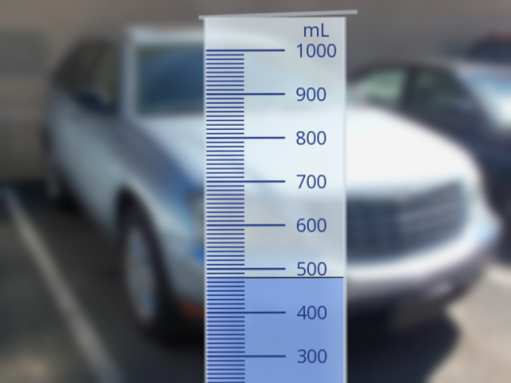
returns 480 mL
